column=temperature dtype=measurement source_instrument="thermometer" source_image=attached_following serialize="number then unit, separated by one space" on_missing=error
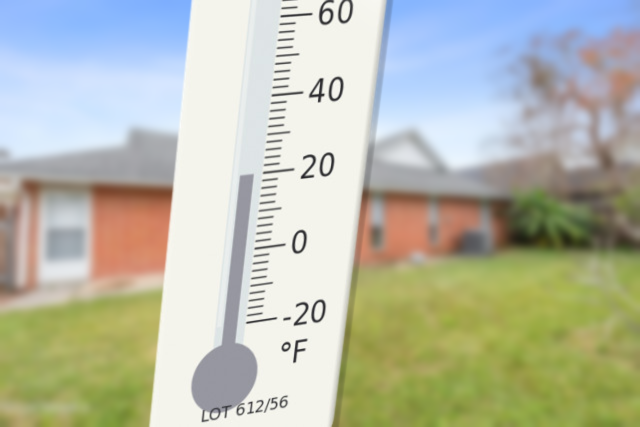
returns 20 °F
